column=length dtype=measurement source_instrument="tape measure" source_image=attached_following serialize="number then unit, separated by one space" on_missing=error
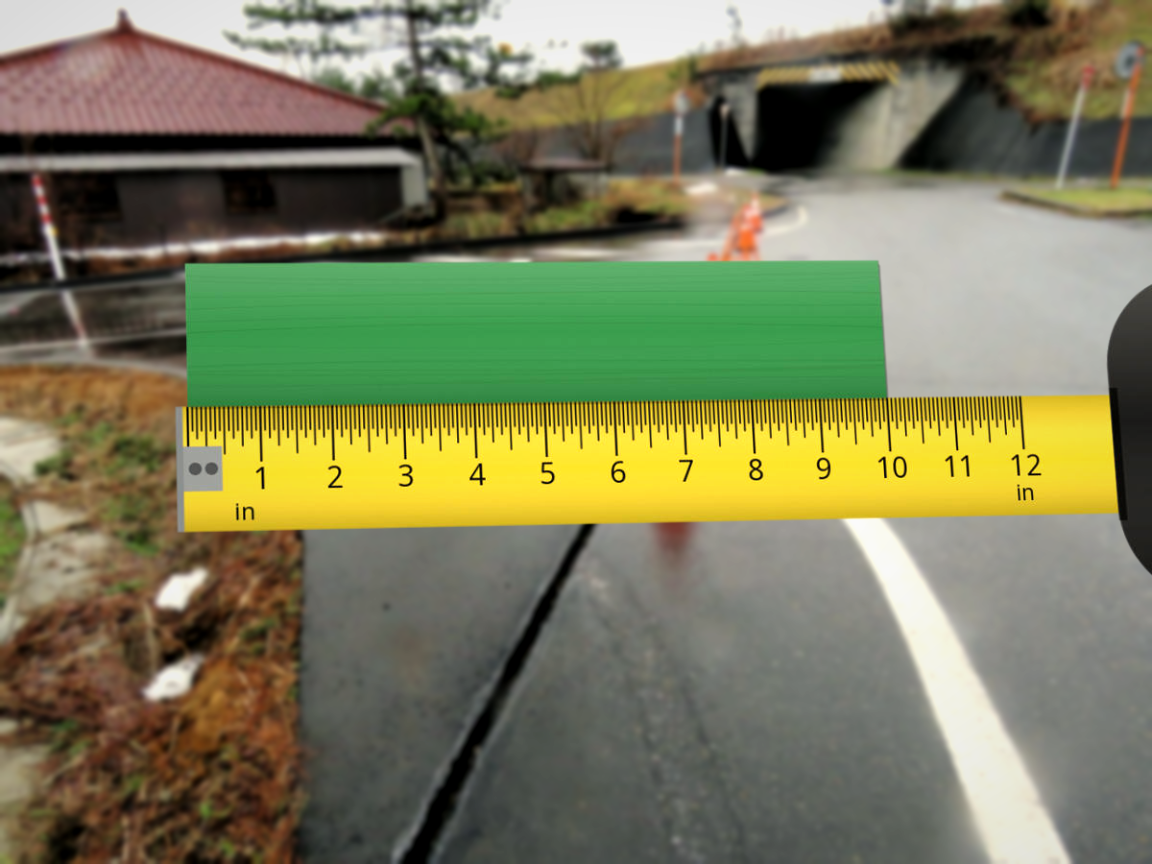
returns 10 in
